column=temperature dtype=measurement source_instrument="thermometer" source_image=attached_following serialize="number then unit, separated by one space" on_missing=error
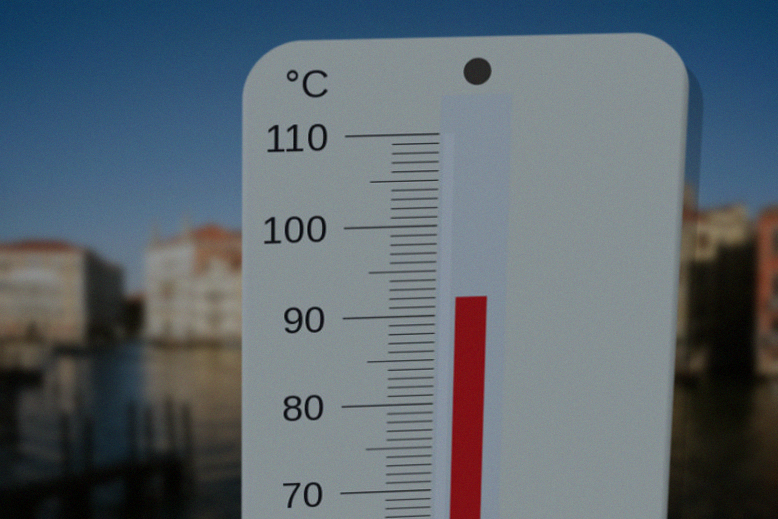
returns 92 °C
